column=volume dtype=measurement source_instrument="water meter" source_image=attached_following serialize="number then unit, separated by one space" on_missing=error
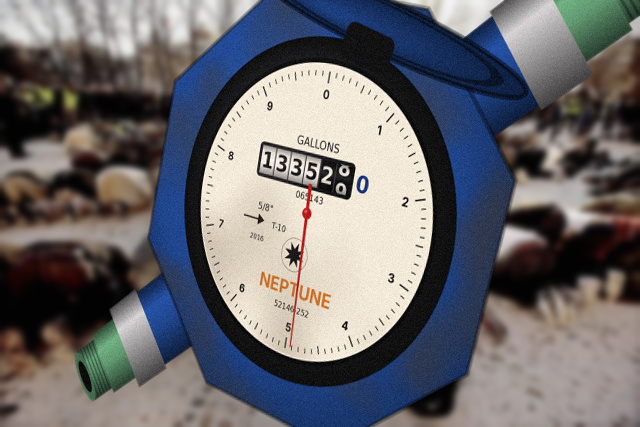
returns 1335284.9 gal
